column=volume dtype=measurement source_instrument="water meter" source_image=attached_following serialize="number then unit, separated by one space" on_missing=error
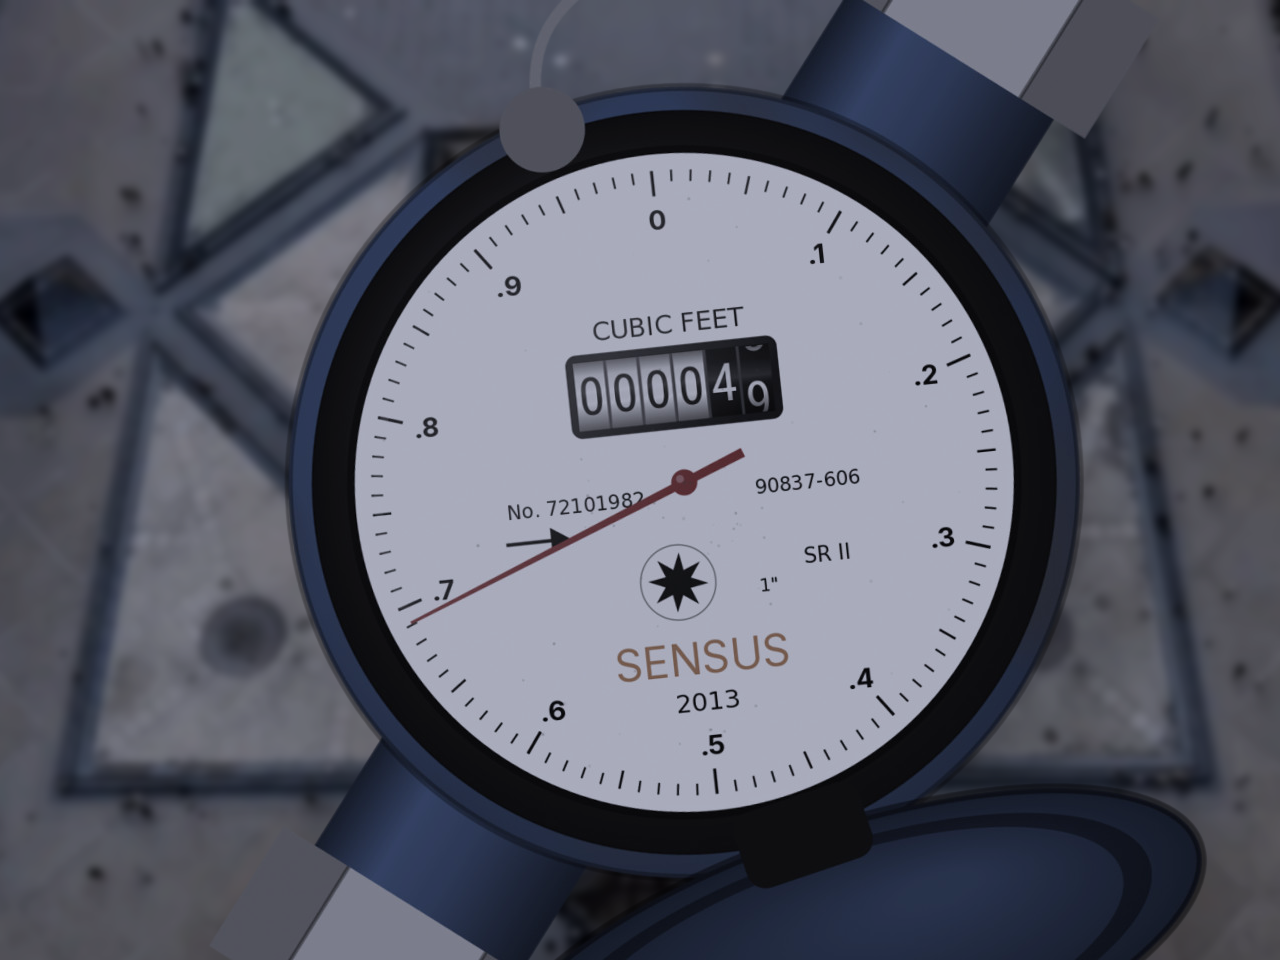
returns 48.69 ft³
